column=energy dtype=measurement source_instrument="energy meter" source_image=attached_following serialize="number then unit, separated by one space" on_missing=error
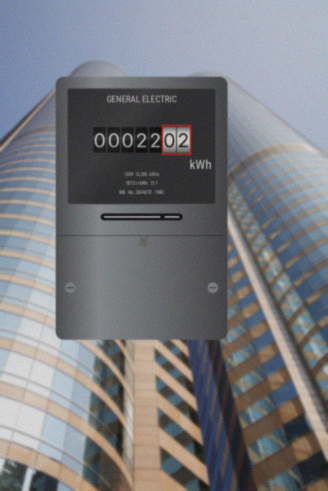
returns 22.02 kWh
